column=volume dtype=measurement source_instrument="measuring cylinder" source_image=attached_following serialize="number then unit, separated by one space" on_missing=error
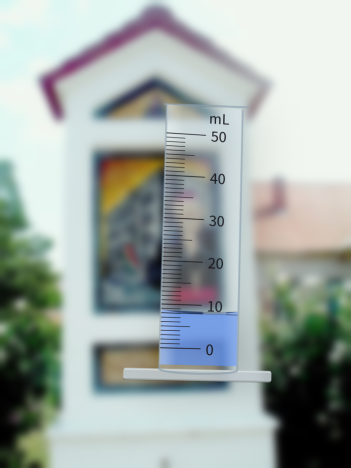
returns 8 mL
